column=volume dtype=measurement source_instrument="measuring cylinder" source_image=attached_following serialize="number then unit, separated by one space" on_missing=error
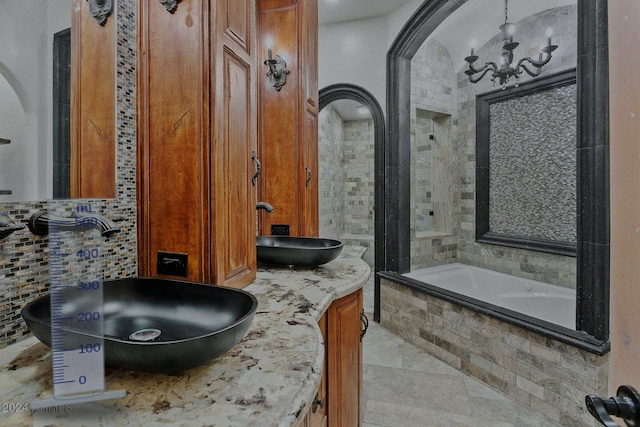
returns 100 mL
